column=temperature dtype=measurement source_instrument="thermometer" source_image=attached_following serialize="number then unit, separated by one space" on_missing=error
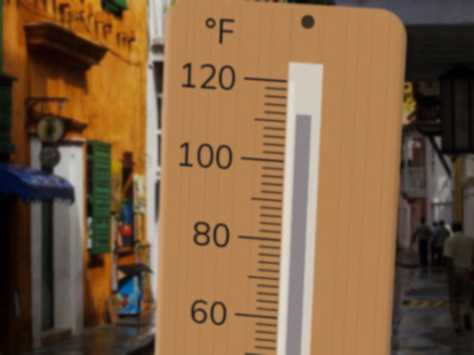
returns 112 °F
